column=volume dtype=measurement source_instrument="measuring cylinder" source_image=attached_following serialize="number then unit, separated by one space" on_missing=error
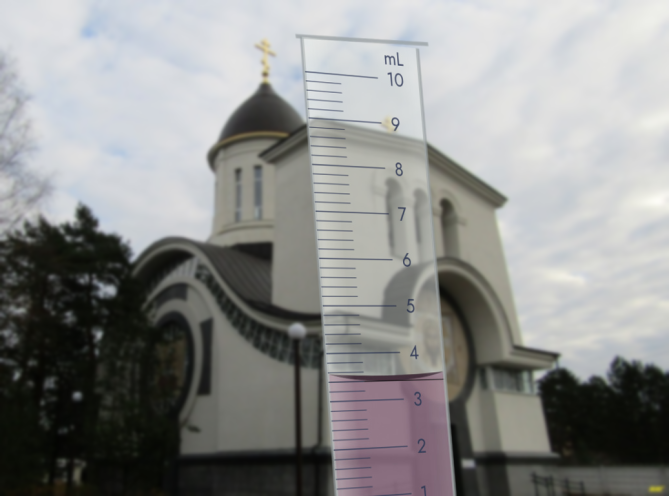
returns 3.4 mL
